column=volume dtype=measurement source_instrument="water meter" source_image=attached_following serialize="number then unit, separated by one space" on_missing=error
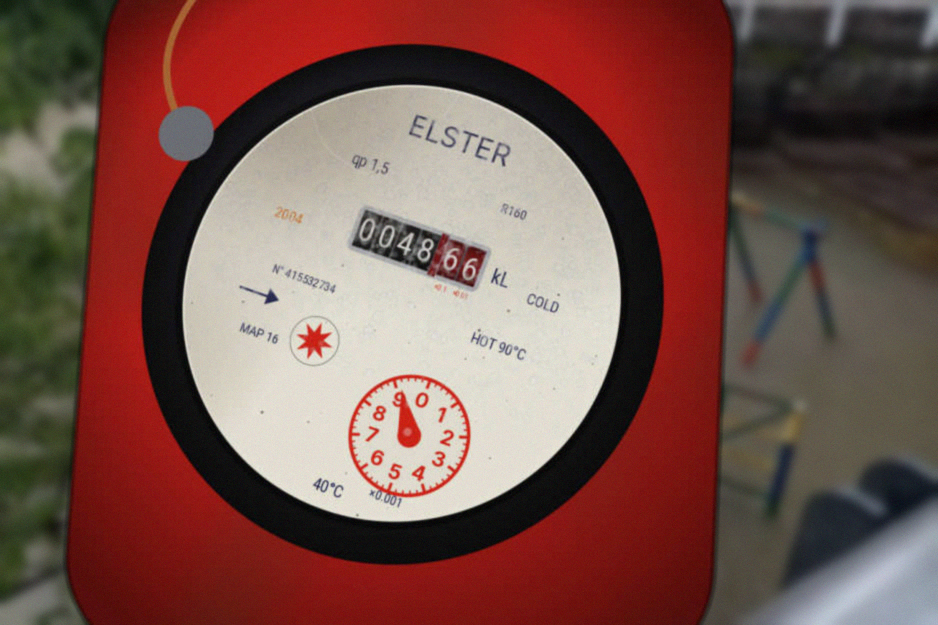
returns 48.659 kL
